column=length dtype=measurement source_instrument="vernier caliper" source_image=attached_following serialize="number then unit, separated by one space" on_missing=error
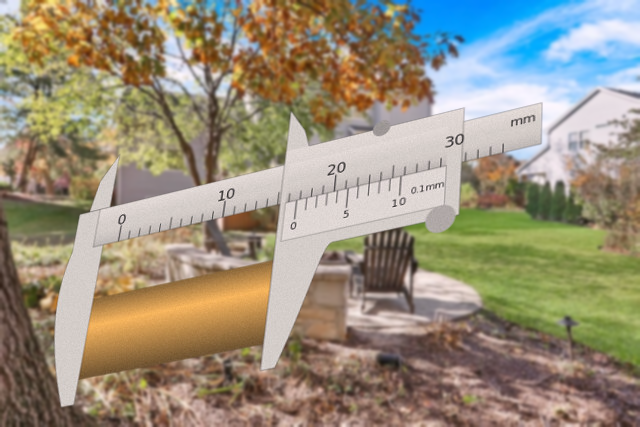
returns 16.7 mm
